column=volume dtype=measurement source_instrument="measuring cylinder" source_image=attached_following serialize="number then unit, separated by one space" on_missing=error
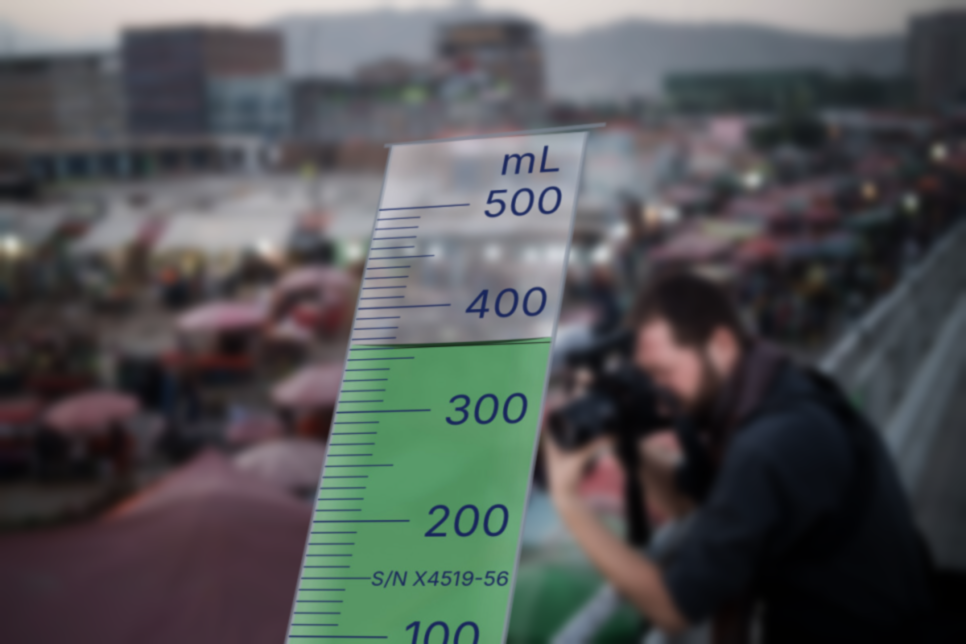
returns 360 mL
